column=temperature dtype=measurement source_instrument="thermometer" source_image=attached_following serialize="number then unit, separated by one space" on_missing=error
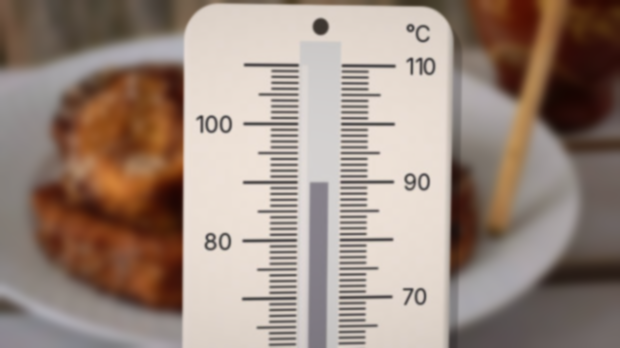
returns 90 °C
